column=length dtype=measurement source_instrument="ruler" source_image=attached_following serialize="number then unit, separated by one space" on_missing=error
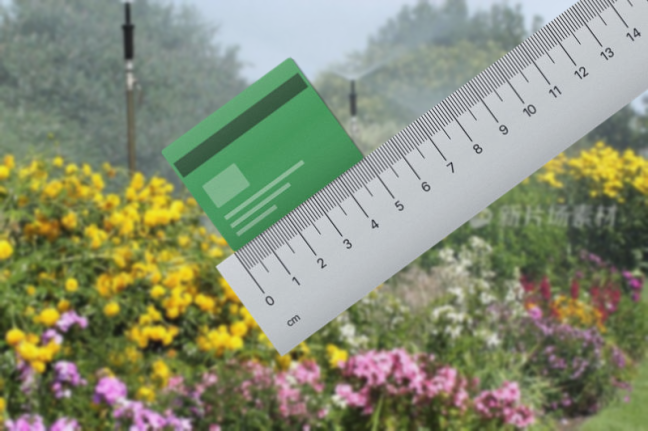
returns 5 cm
